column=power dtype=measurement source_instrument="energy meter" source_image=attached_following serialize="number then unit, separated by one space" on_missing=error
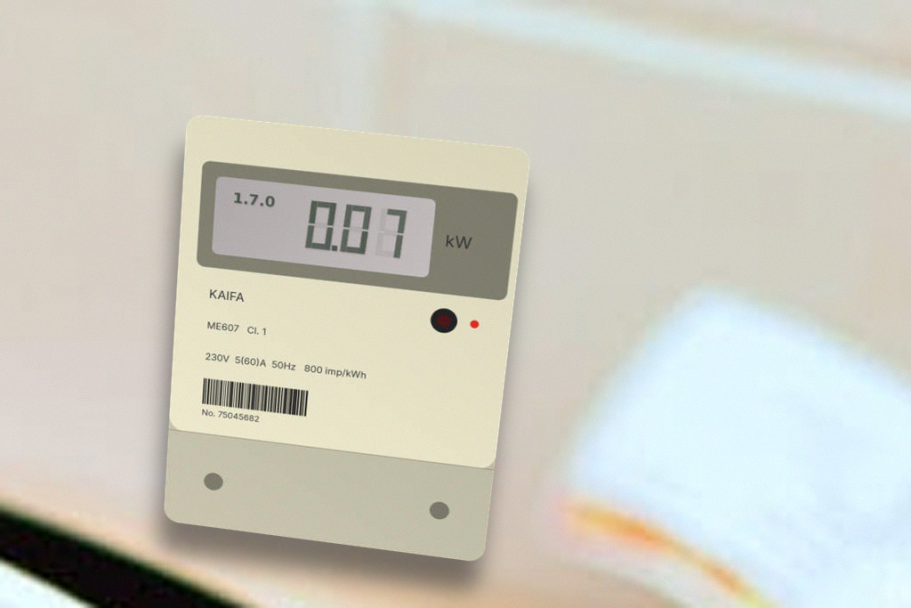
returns 0.07 kW
